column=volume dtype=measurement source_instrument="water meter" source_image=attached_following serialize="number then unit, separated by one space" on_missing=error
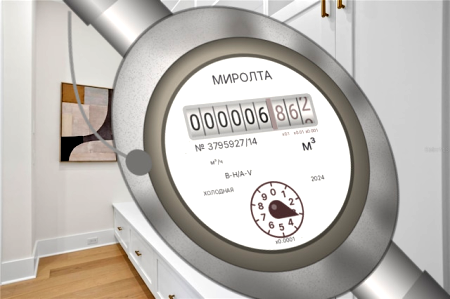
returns 6.8623 m³
